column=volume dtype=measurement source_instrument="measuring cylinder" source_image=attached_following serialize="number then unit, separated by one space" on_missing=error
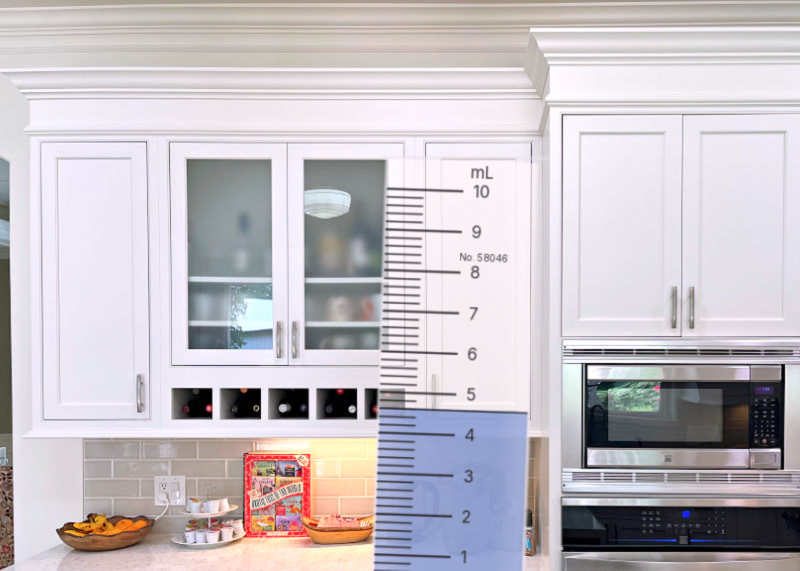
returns 4.6 mL
